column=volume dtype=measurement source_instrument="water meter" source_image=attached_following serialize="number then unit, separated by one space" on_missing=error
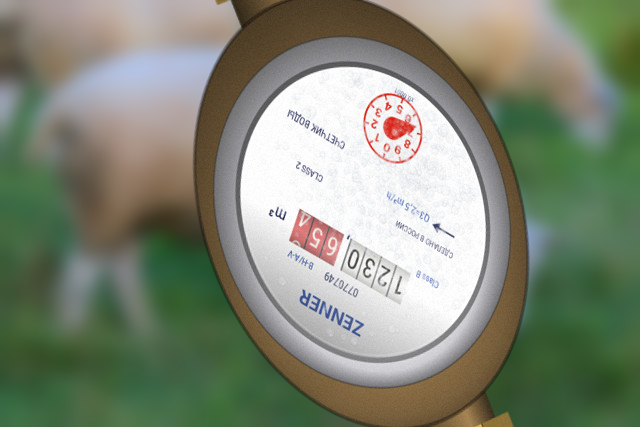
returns 1230.6536 m³
